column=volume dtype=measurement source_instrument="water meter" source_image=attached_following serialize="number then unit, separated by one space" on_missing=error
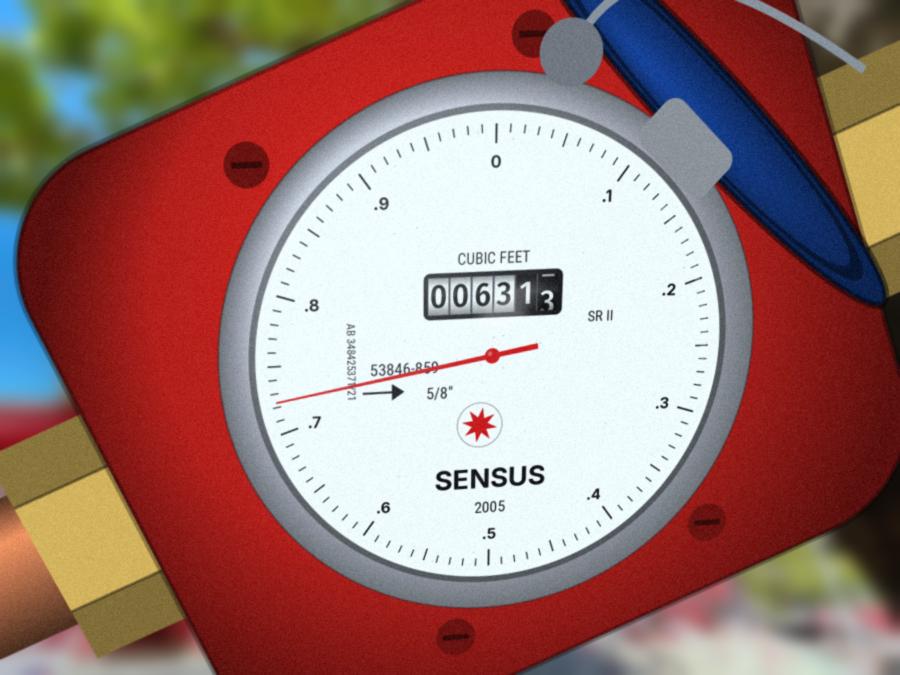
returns 6312.72 ft³
